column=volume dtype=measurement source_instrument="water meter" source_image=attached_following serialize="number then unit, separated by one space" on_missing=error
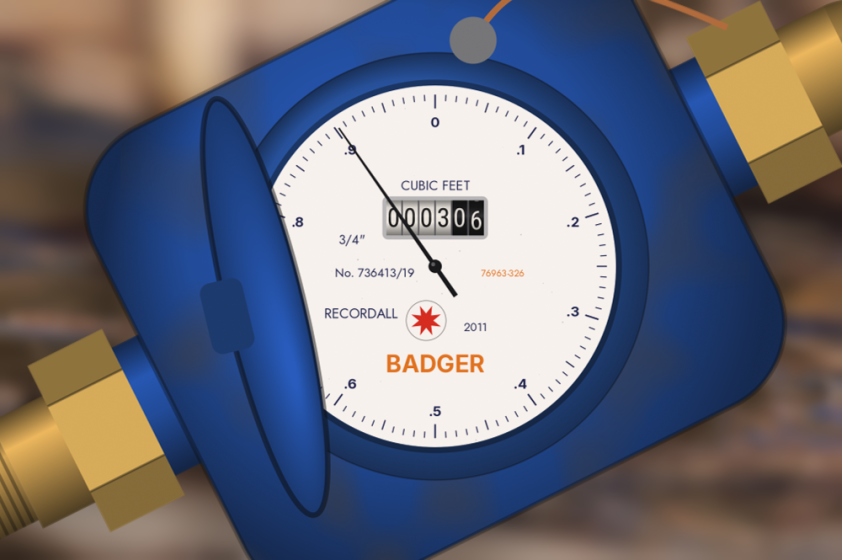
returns 305.90 ft³
